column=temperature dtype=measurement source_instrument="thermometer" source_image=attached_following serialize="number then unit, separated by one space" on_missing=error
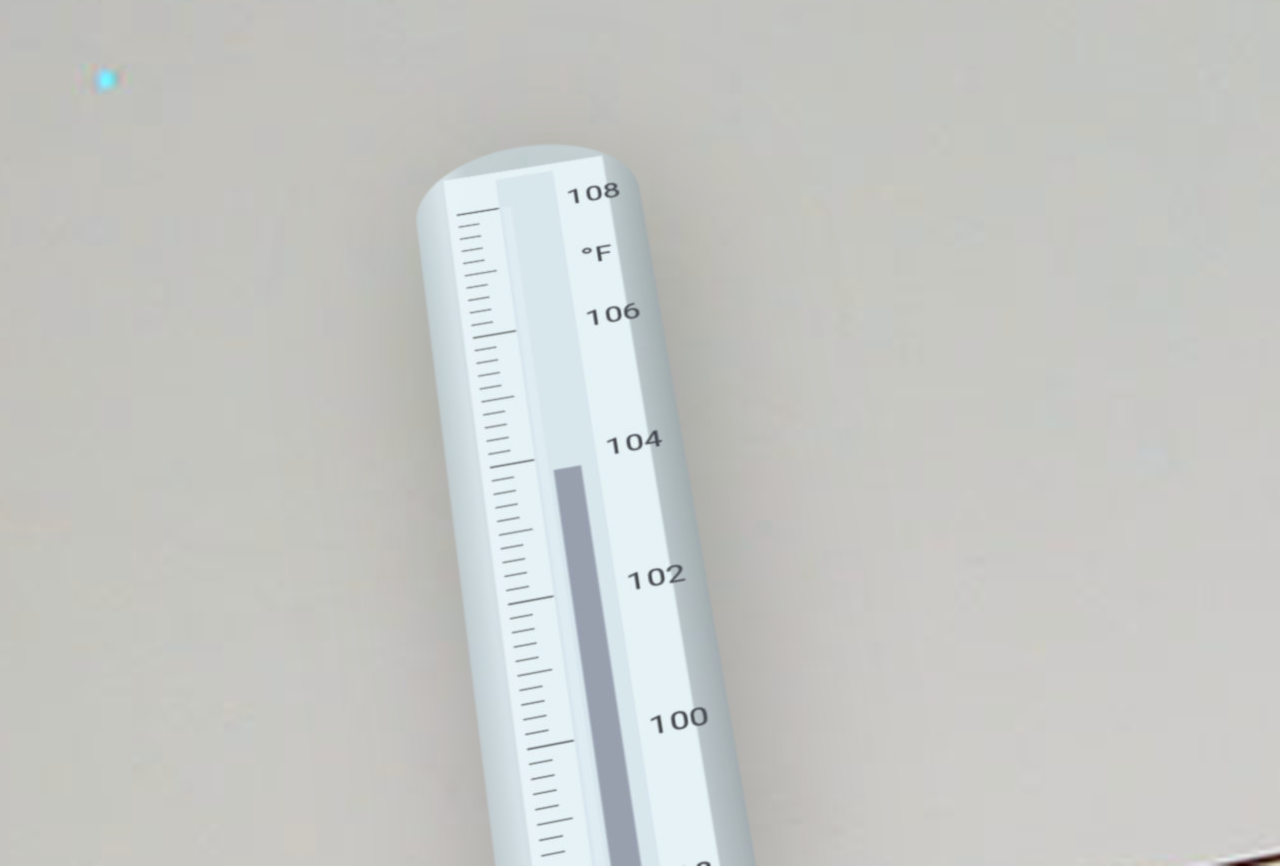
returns 103.8 °F
